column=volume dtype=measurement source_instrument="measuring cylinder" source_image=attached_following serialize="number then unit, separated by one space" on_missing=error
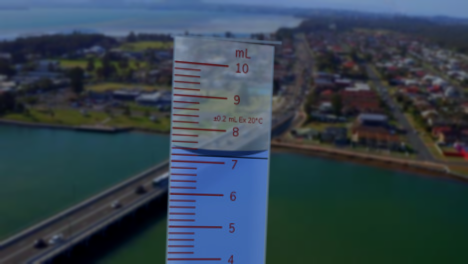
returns 7.2 mL
